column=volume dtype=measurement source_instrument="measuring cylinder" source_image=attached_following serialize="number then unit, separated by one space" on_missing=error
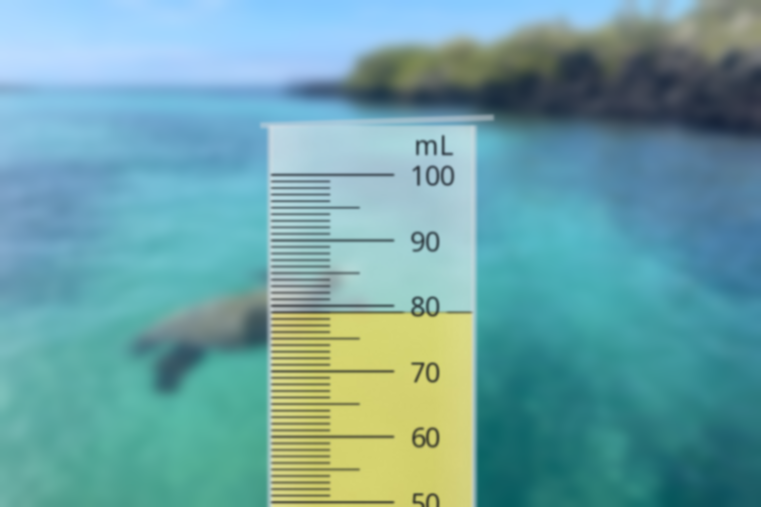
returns 79 mL
